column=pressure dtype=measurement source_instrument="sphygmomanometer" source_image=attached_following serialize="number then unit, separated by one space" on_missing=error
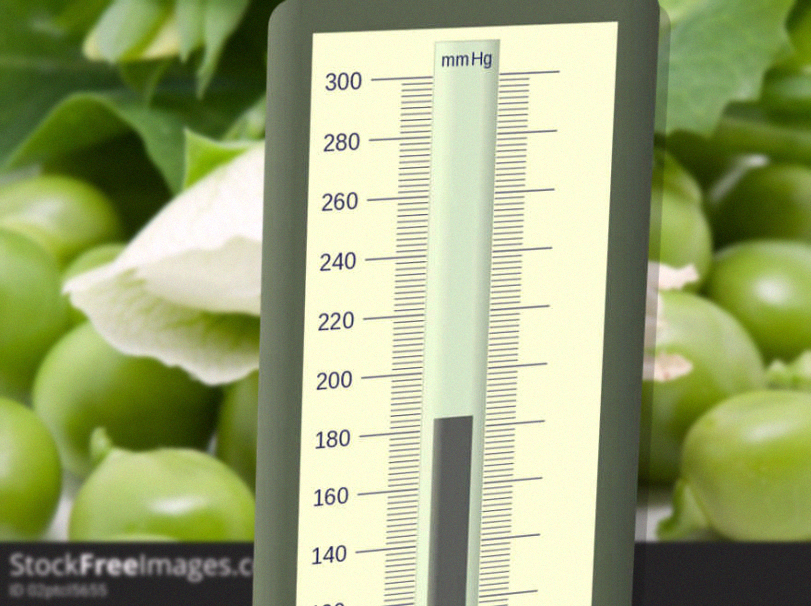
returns 184 mmHg
